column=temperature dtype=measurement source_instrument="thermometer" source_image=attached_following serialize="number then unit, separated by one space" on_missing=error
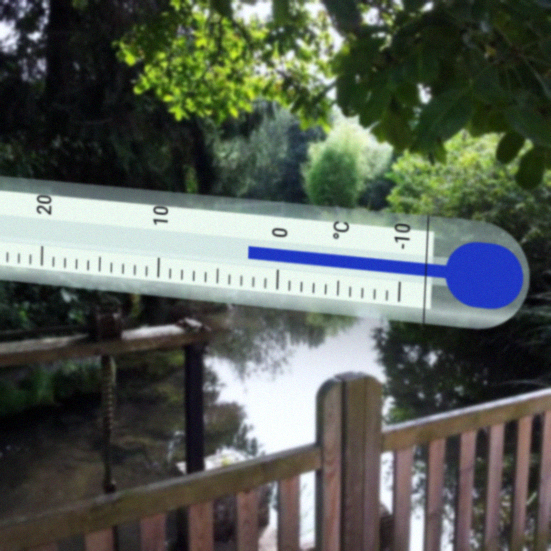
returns 2.5 °C
